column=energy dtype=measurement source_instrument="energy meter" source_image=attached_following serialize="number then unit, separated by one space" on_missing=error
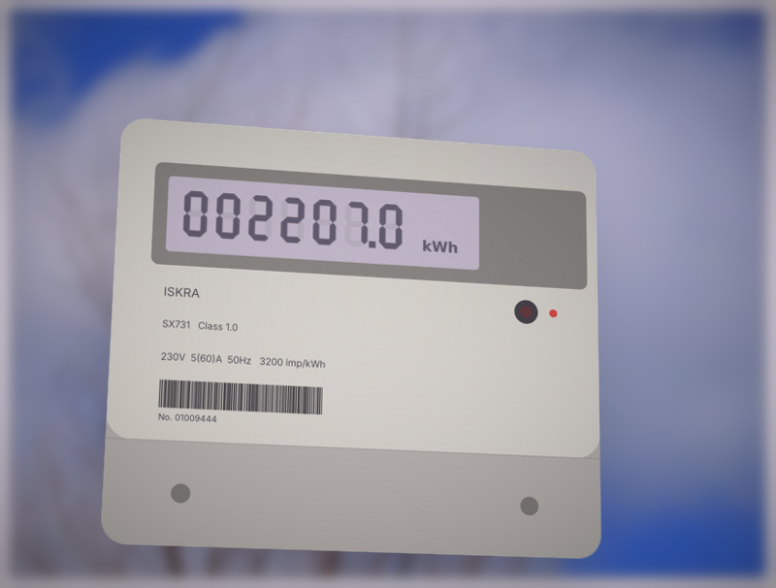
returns 2207.0 kWh
